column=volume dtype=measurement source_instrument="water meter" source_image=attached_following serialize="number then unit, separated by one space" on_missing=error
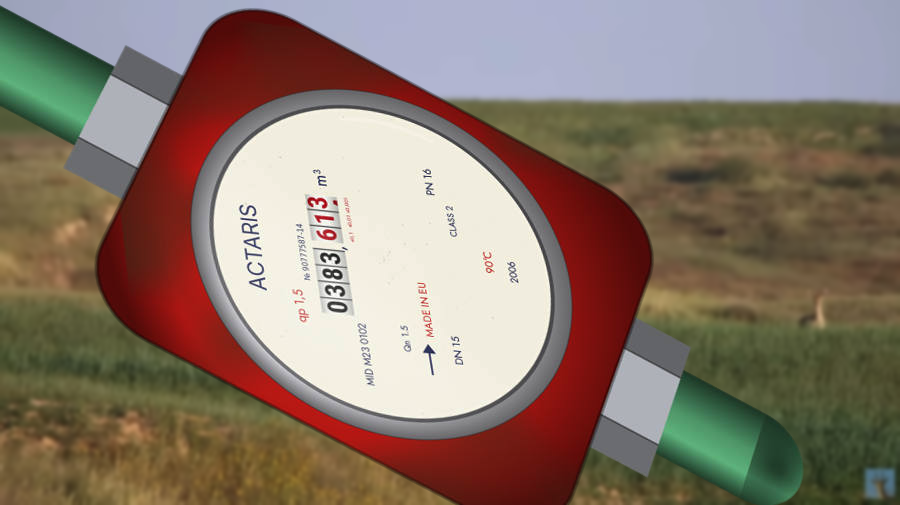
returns 383.613 m³
